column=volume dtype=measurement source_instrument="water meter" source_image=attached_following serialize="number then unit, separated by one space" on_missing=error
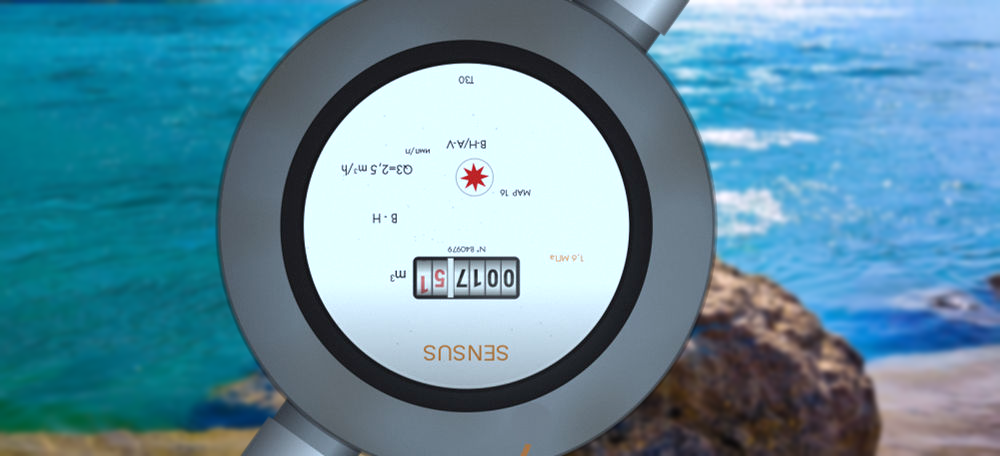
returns 17.51 m³
